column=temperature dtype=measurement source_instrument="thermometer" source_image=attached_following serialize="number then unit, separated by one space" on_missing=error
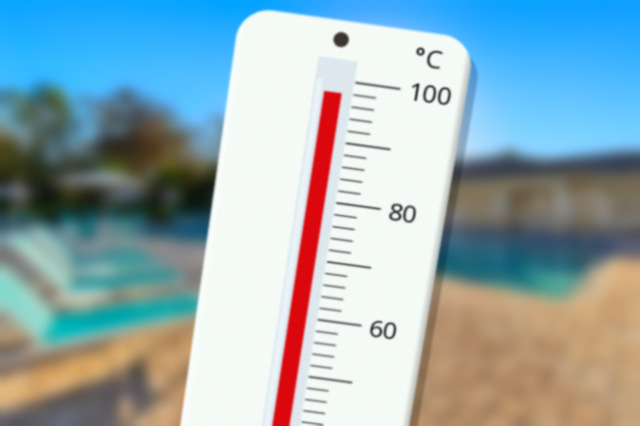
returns 98 °C
